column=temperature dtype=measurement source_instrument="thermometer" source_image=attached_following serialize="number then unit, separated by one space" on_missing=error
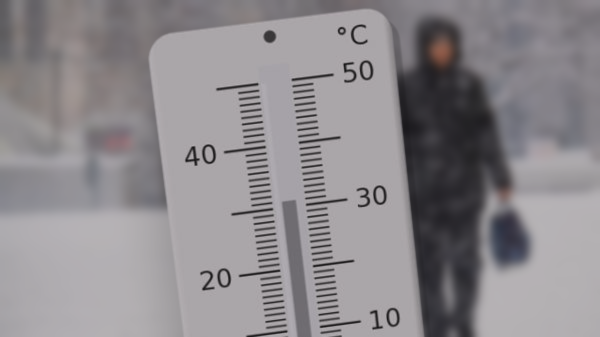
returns 31 °C
